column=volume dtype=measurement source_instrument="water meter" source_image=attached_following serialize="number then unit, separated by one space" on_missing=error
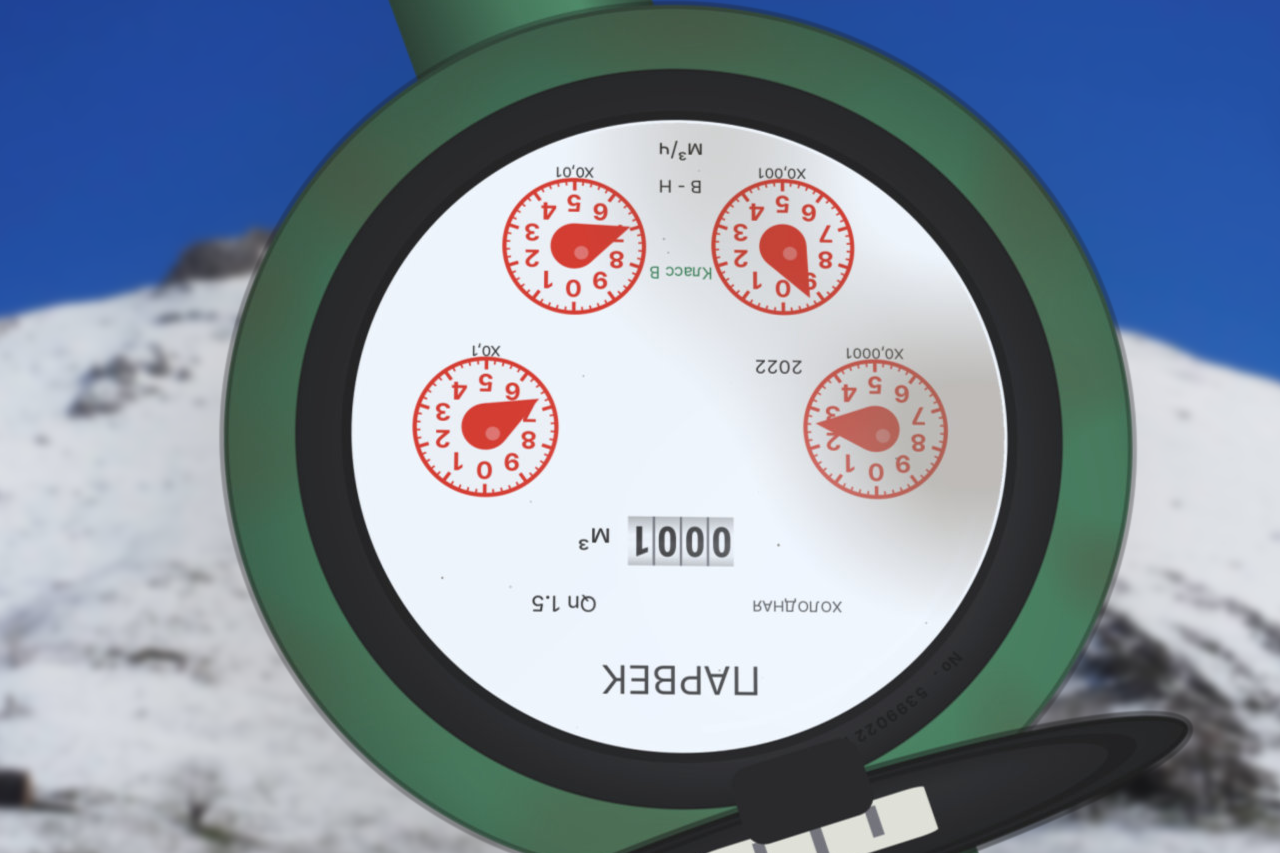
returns 1.6692 m³
